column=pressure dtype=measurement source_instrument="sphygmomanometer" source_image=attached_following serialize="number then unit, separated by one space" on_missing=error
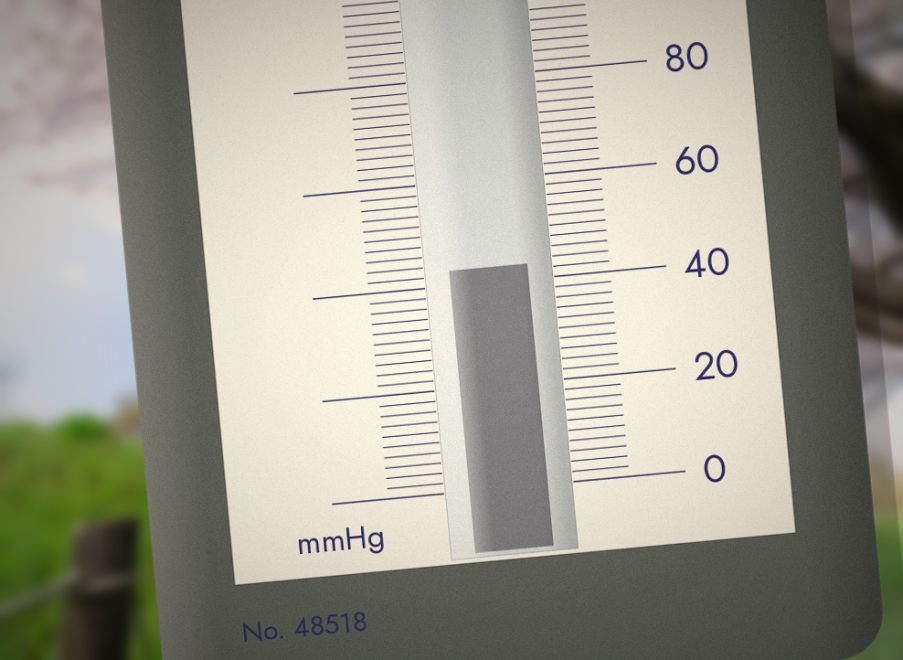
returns 43 mmHg
